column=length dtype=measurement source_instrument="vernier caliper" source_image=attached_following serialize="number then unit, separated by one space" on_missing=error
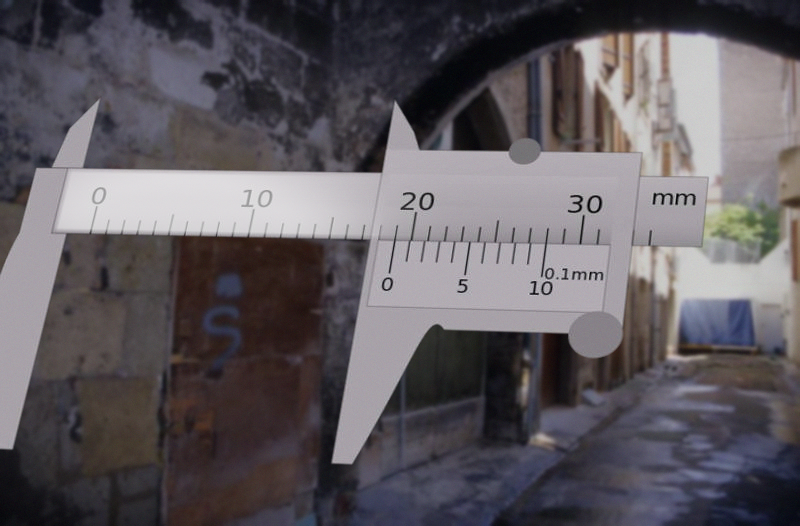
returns 19.0 mm
